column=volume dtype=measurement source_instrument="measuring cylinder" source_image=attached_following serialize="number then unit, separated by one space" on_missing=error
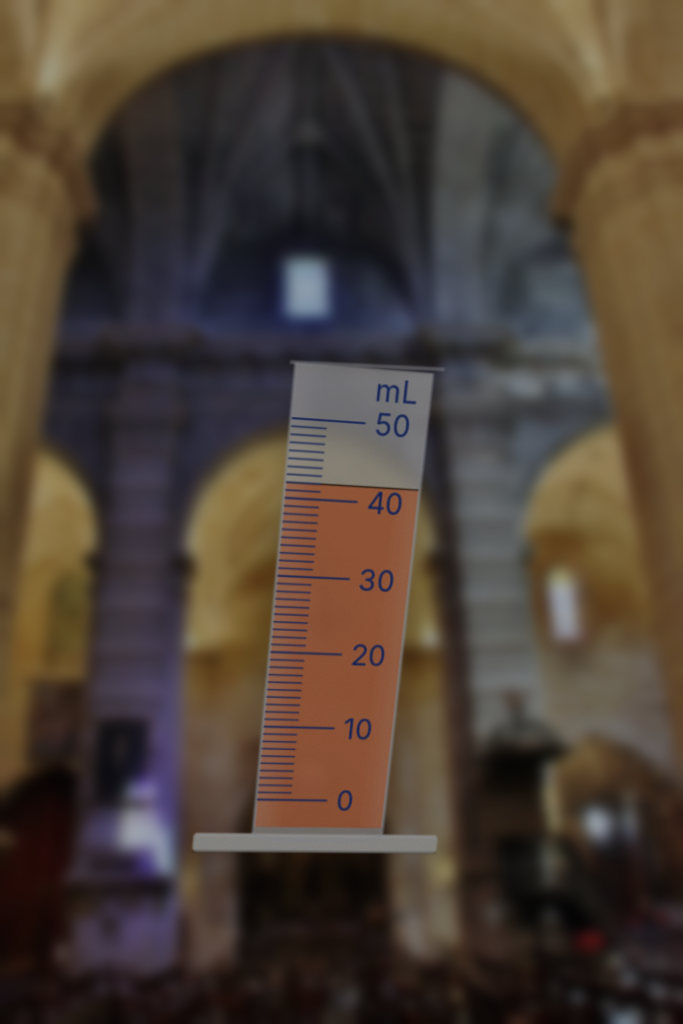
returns 42 mL
